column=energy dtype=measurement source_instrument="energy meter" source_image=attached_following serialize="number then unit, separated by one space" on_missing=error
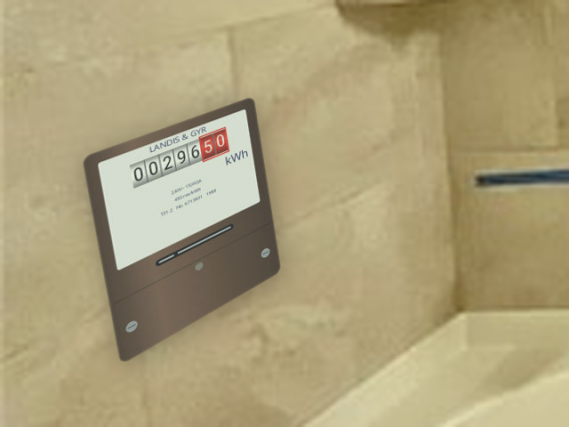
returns 296.50 kWh
